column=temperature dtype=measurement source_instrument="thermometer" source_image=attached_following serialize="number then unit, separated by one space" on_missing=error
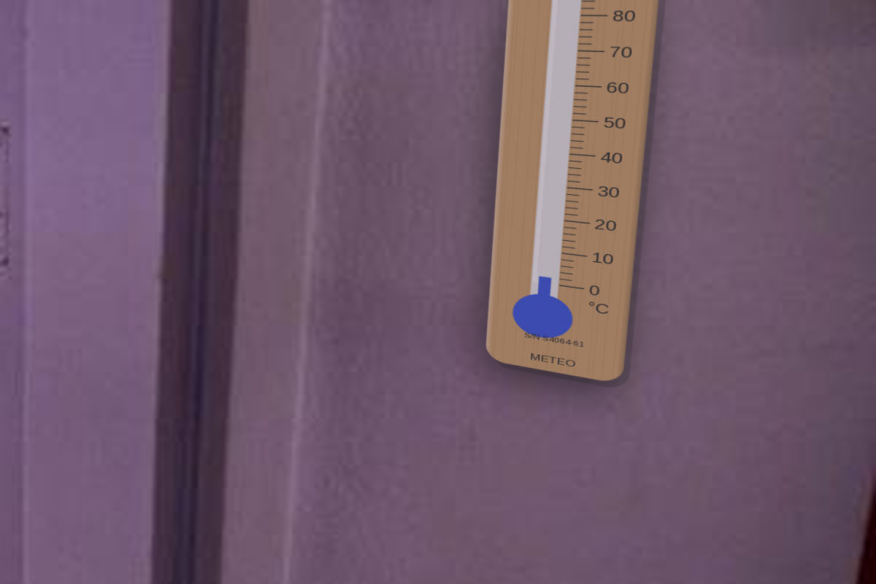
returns 2 °C
